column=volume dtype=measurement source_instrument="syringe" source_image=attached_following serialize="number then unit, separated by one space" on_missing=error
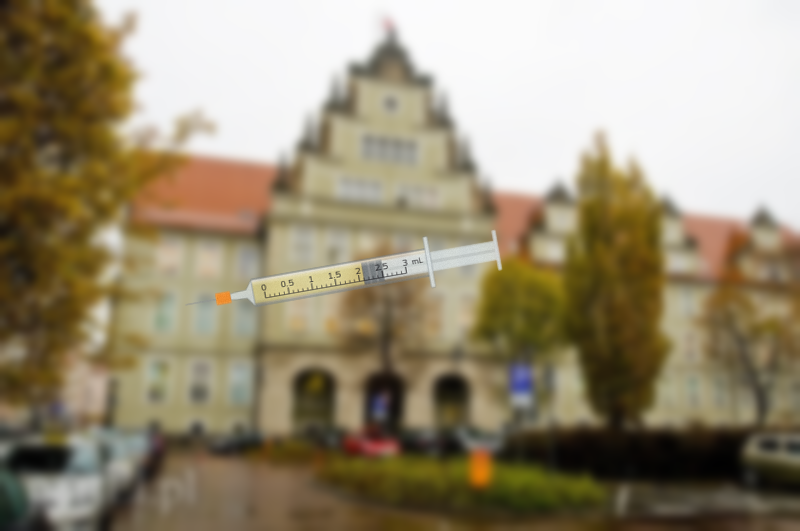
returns 2.1 mL
